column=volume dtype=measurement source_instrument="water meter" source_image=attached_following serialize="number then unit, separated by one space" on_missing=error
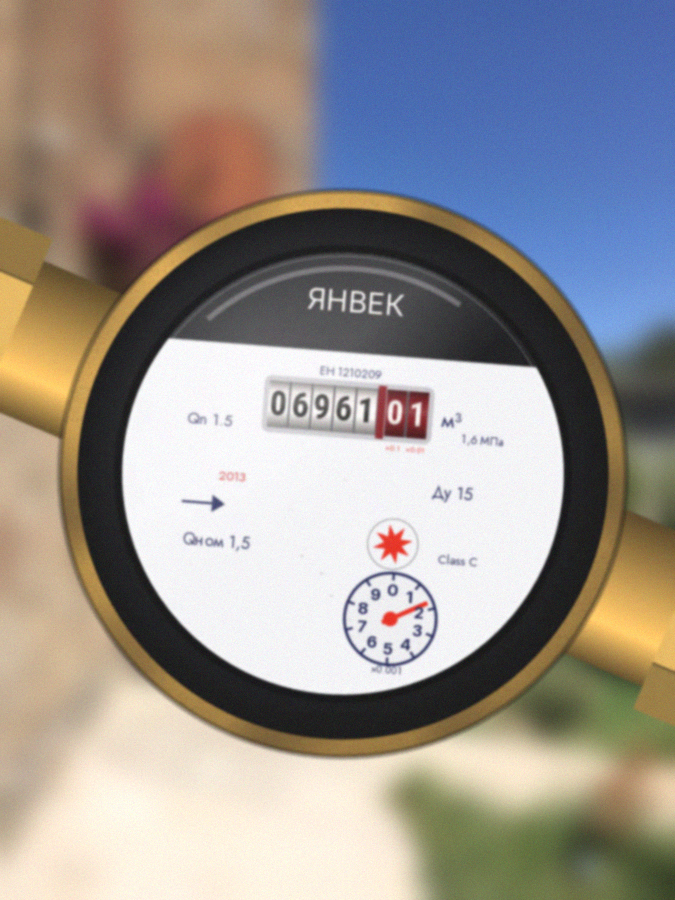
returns 6961.011 m³
